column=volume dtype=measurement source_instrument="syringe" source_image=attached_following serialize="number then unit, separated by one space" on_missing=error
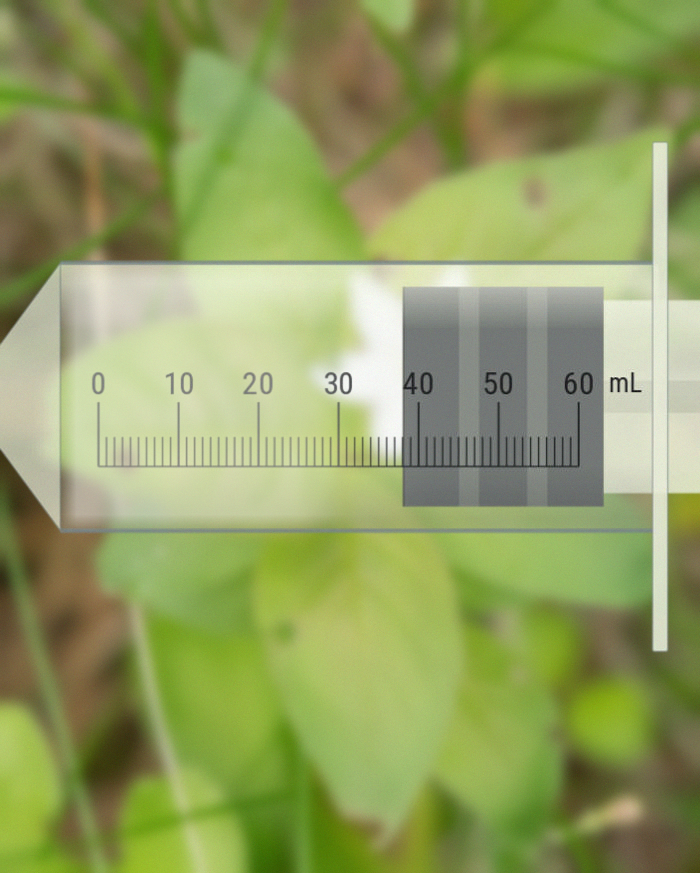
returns 38 mL
